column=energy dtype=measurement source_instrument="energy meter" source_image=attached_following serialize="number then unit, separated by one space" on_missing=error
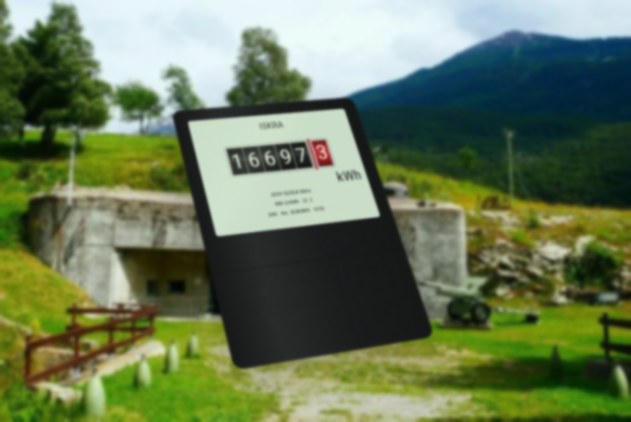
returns 16697.3 kWh
